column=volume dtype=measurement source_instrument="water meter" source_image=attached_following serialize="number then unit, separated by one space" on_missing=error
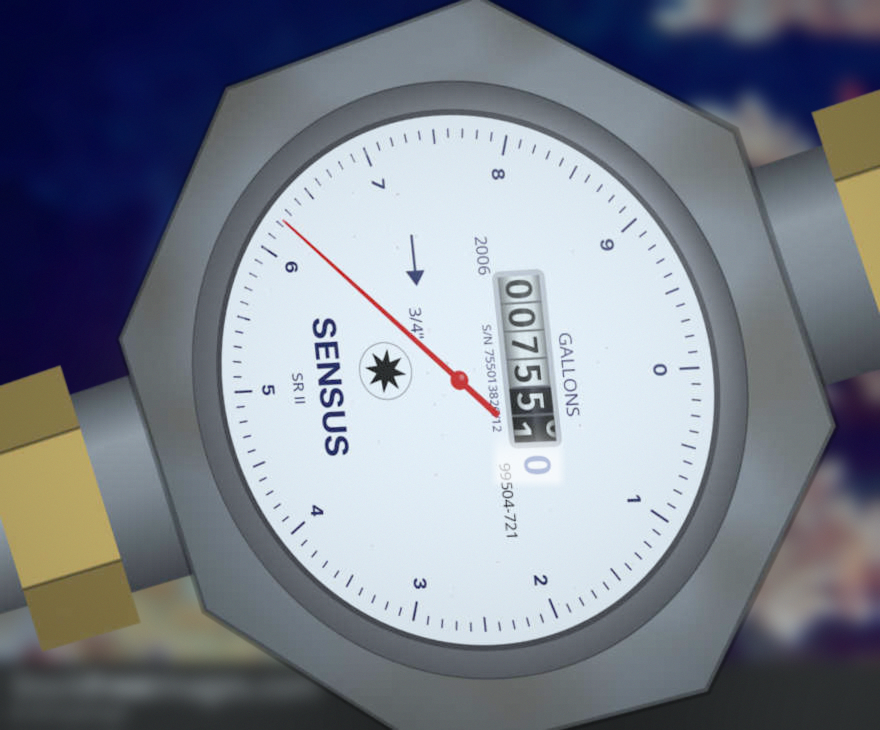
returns 75506.2 gal
